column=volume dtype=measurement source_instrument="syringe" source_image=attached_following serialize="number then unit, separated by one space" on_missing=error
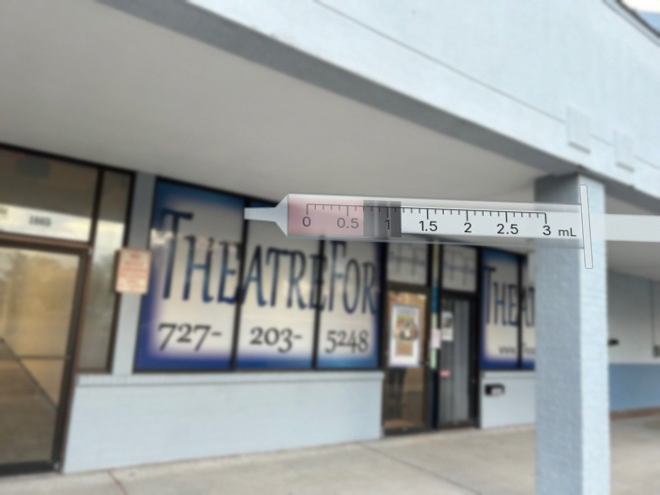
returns 0.7 mL
